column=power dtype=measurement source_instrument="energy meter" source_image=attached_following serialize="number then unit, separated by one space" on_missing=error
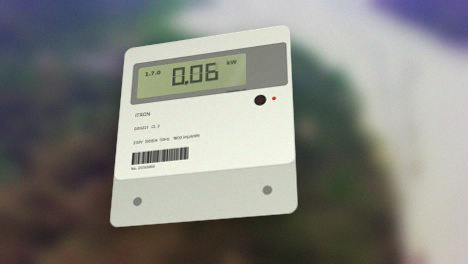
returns 0.06 kW
